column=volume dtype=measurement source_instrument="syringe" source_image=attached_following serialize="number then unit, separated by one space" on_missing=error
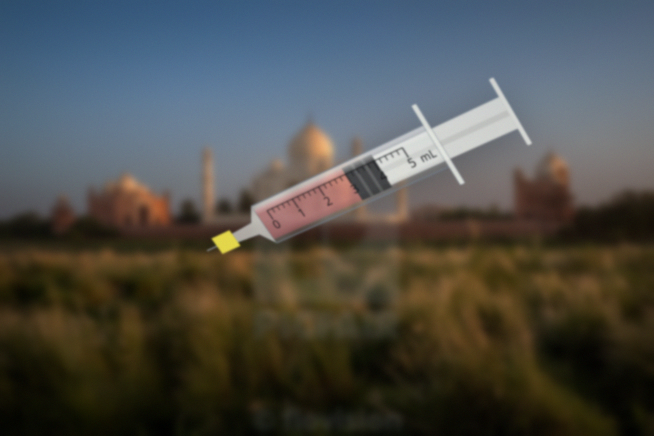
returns 3 mL
